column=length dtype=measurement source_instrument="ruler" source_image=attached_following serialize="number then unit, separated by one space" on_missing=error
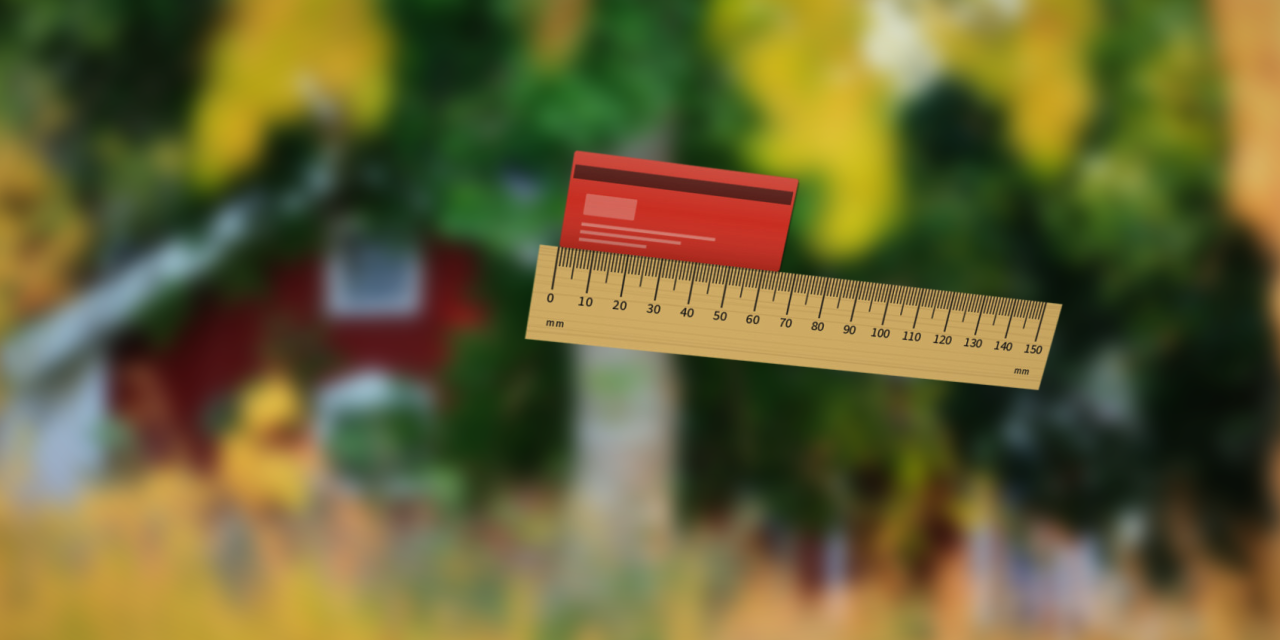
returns 65 mm
